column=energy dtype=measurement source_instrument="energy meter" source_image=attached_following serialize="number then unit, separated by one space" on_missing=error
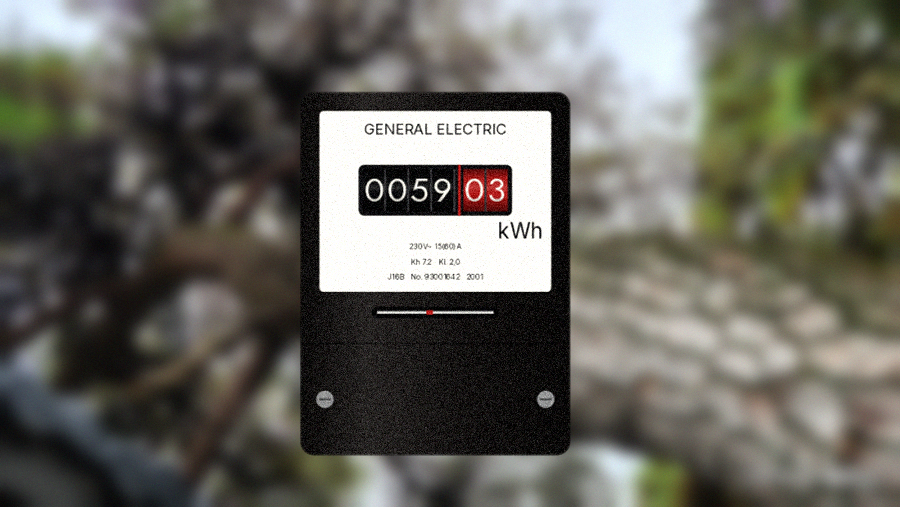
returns 59.03 kWh
